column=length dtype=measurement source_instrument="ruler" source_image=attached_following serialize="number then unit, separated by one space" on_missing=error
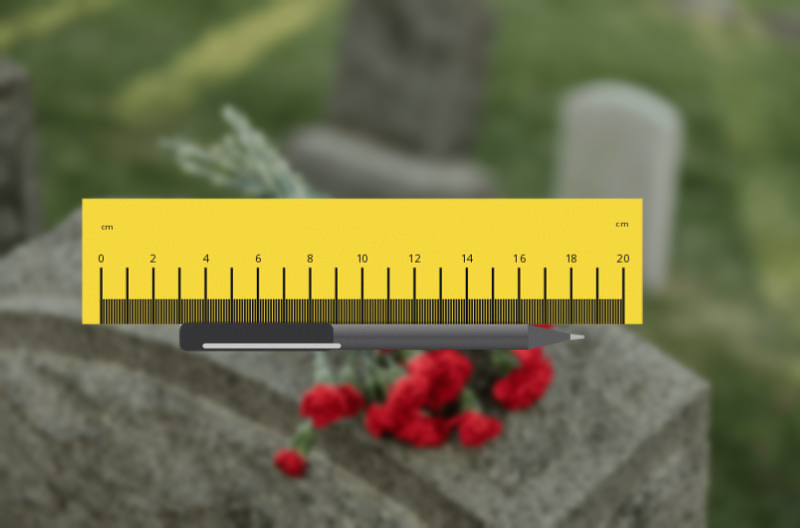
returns 15.5 cm
